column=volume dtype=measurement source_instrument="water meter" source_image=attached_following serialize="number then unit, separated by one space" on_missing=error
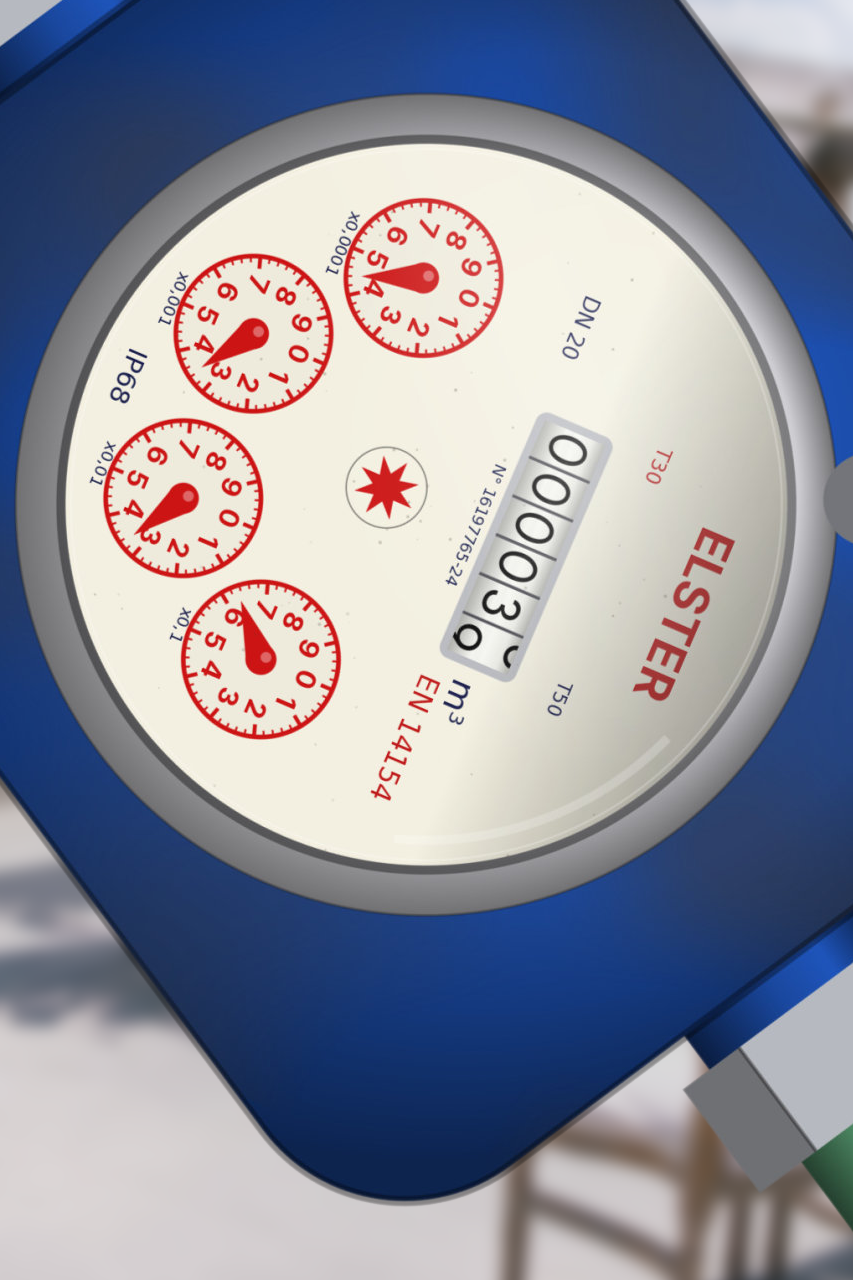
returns 38.6334 m³
